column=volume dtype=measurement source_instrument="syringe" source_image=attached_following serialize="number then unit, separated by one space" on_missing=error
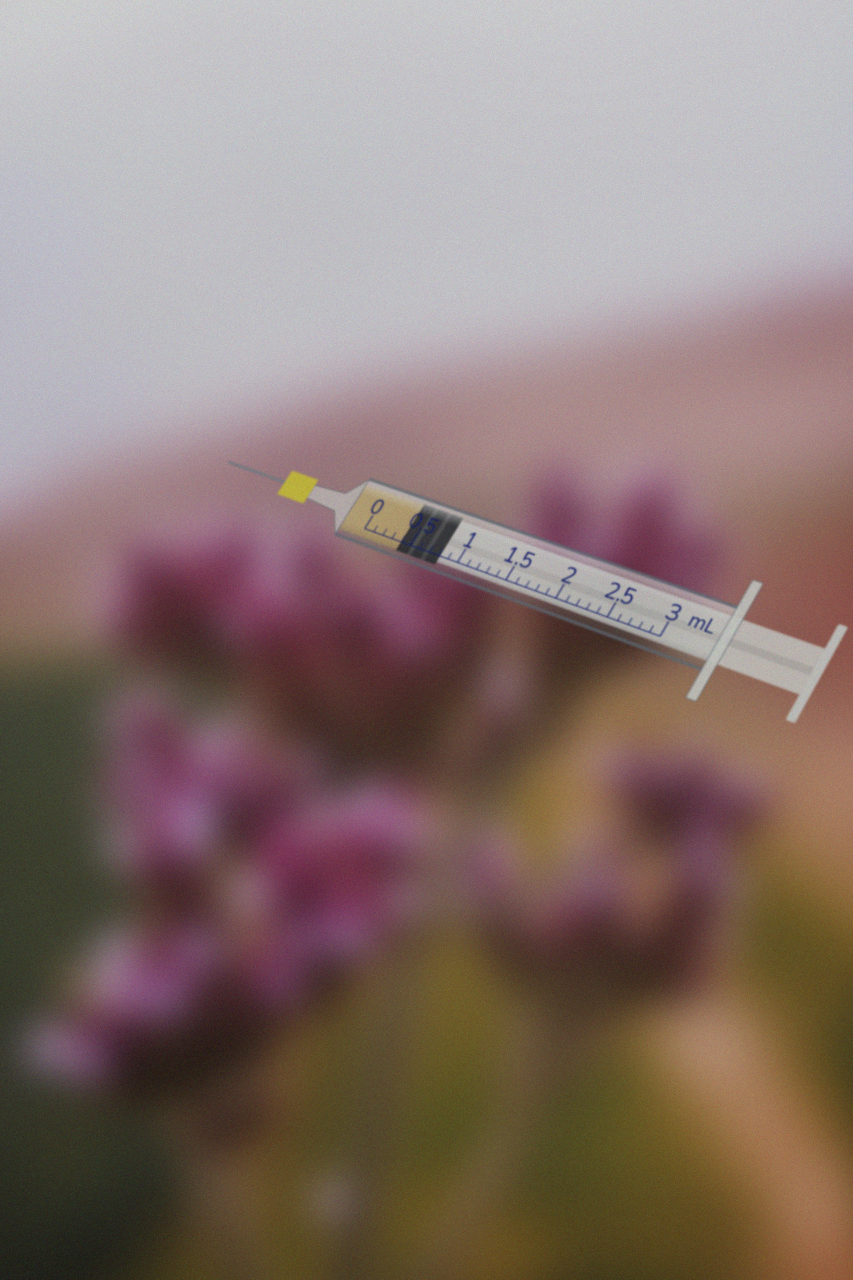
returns 0.4 mL
